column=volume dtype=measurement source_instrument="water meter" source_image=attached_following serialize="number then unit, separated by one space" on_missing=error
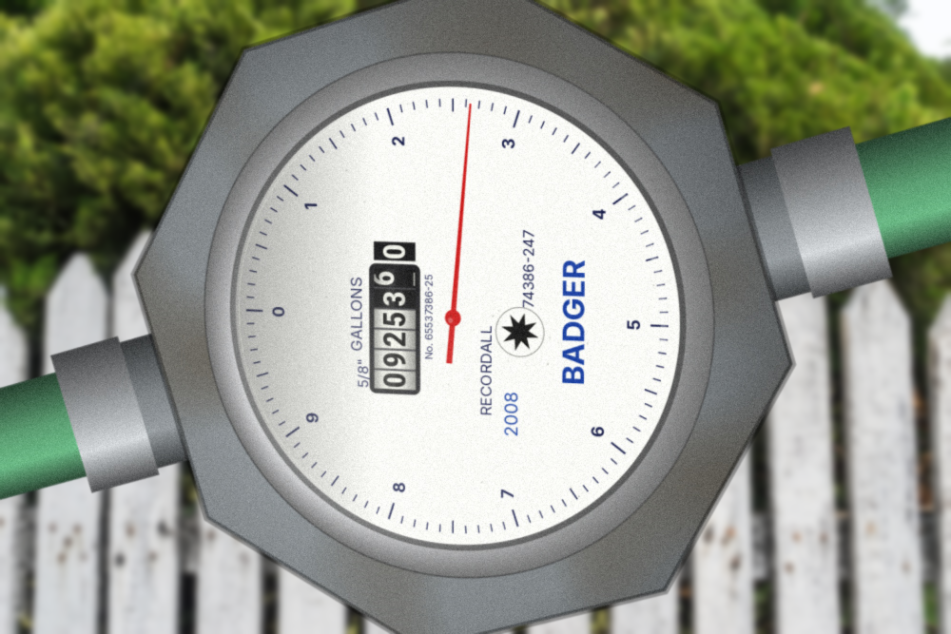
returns 925362.6 gal
